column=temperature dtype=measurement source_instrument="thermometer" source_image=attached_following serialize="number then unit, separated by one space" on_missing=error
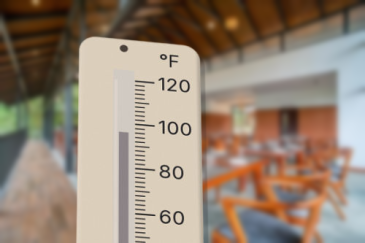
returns 96 °F
